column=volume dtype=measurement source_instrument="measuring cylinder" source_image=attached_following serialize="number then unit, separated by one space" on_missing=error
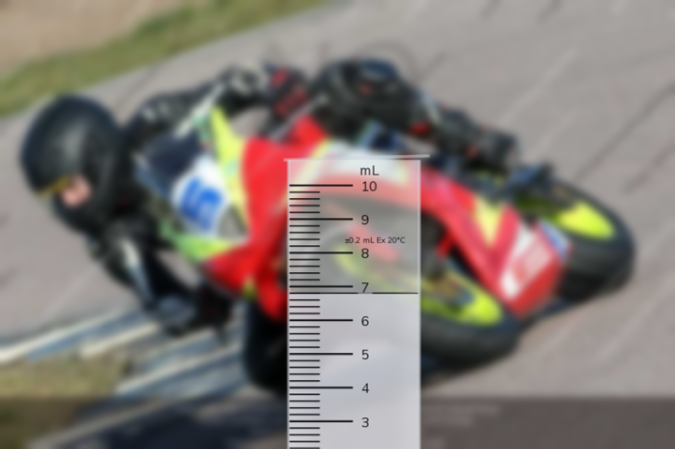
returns 6.8 mL
